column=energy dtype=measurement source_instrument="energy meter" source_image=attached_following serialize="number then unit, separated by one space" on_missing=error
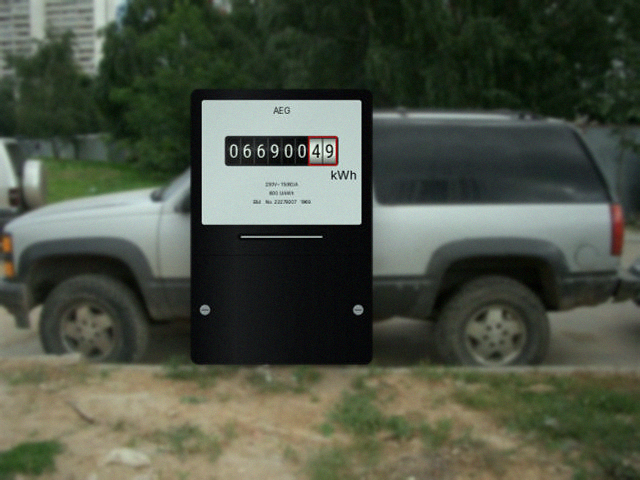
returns 66900.49 kWh
